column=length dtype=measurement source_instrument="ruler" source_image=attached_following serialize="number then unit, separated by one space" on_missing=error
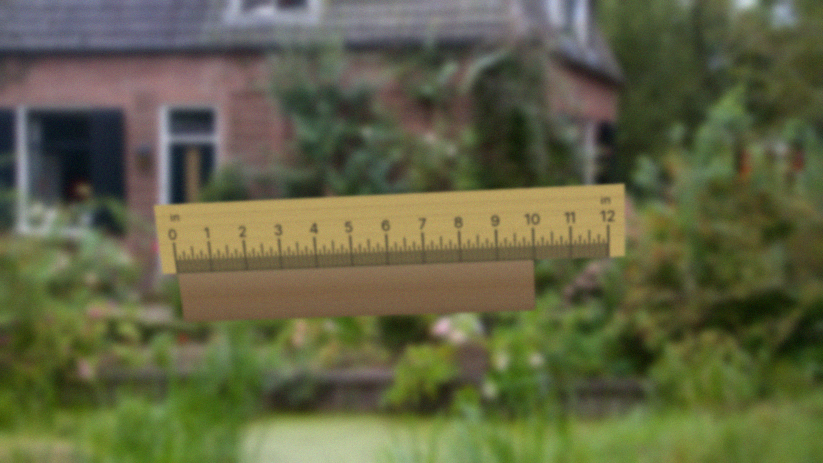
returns 10 in
